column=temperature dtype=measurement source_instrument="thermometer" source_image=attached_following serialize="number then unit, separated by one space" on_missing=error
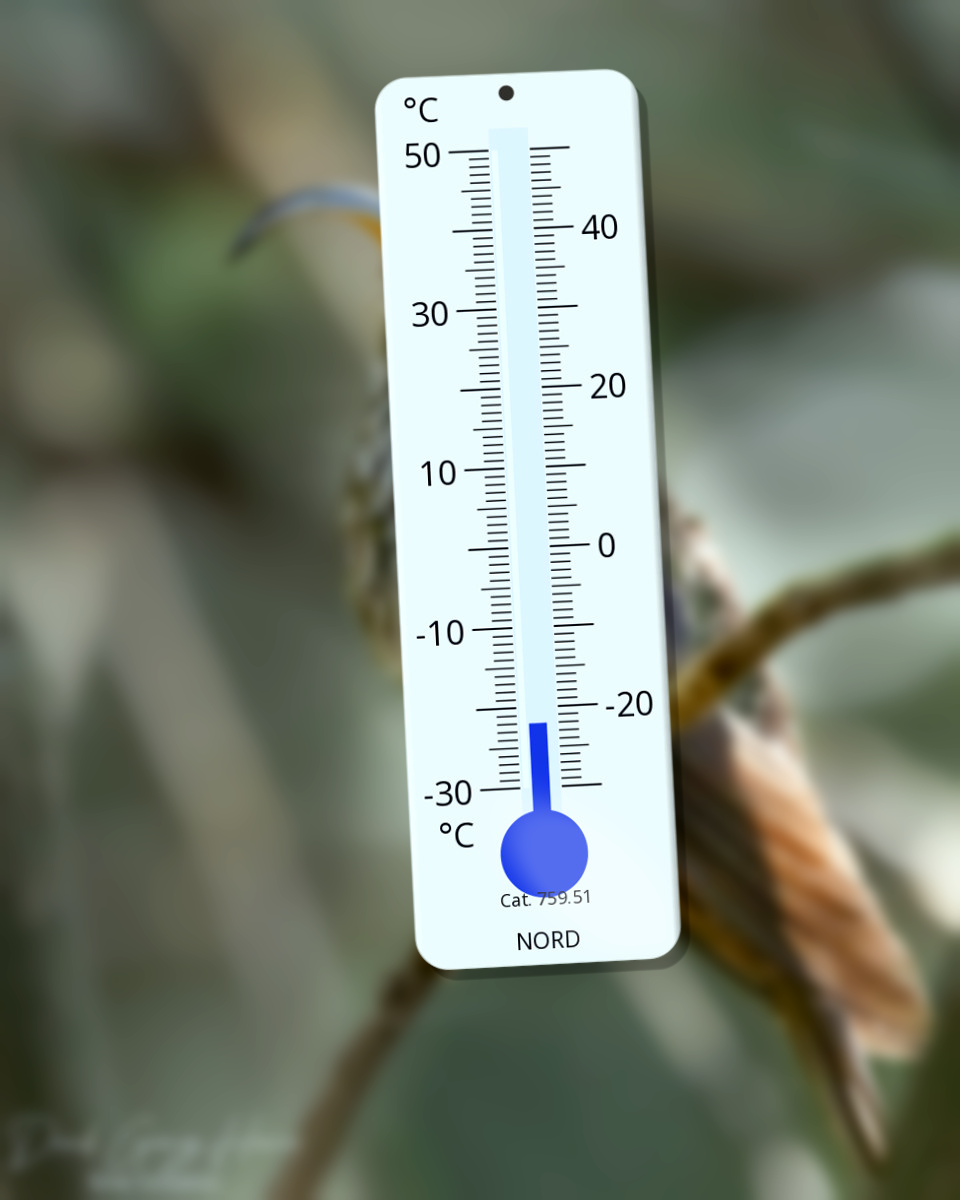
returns -22 °C
